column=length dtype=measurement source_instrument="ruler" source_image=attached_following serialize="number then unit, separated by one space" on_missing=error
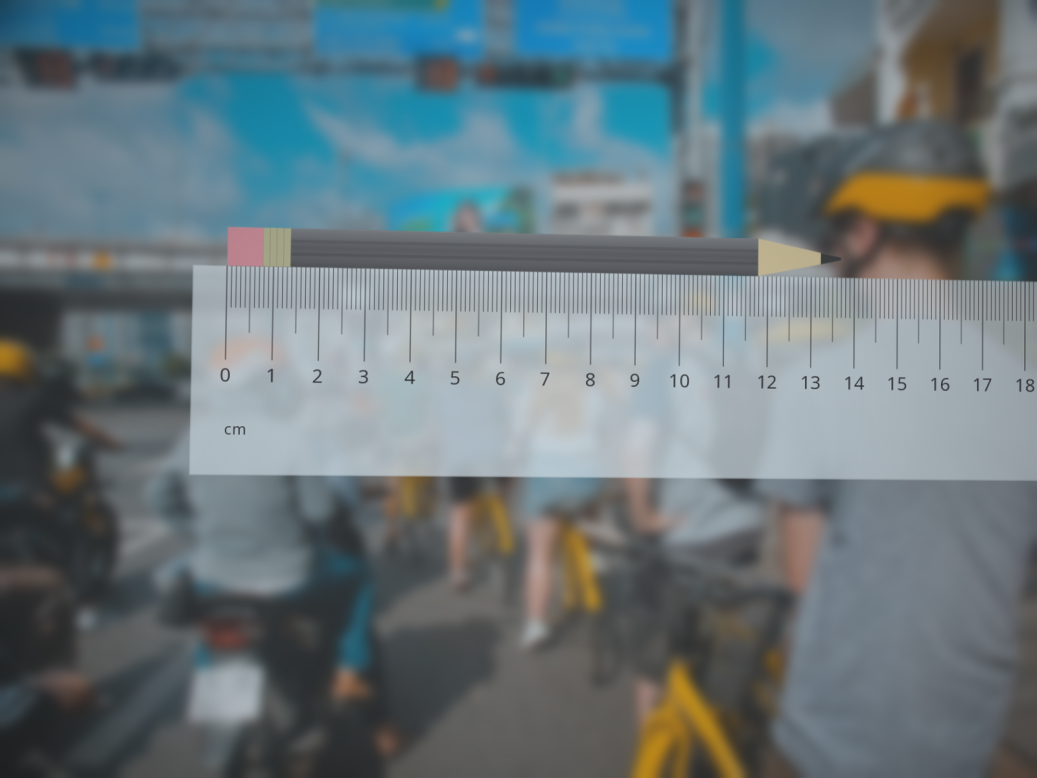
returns 13.7 cm
